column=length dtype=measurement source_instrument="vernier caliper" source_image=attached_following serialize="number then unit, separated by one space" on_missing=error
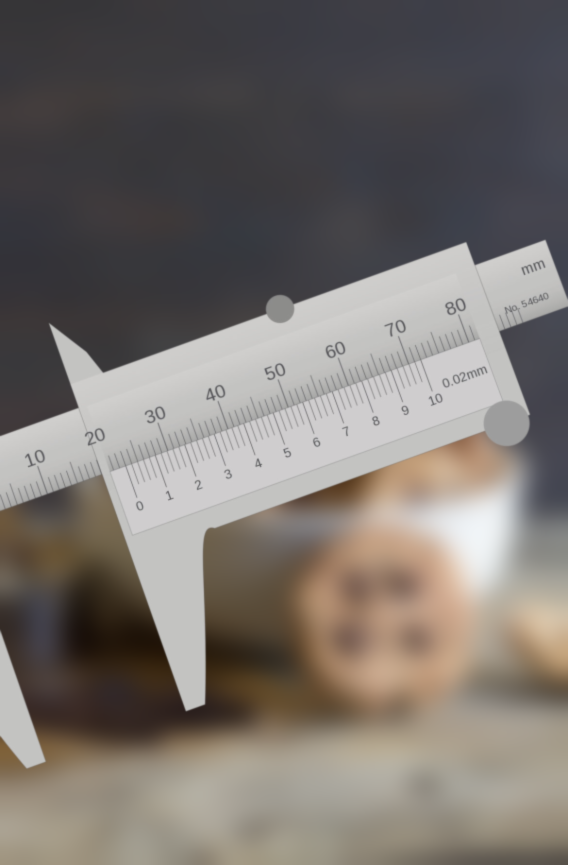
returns 23.0 mm
